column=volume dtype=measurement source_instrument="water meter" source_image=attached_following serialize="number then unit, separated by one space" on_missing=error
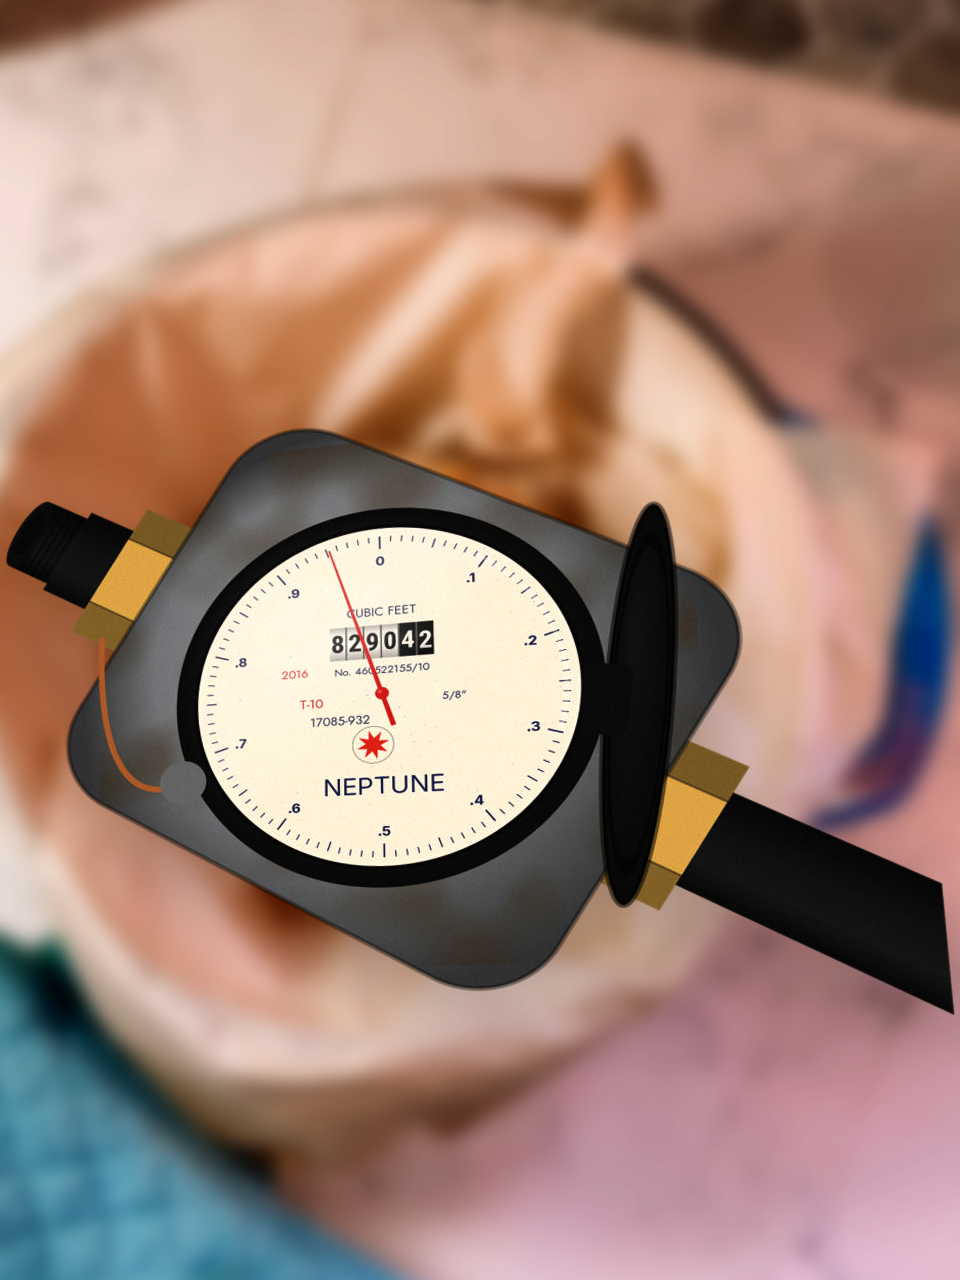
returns 829041.95 ft³
